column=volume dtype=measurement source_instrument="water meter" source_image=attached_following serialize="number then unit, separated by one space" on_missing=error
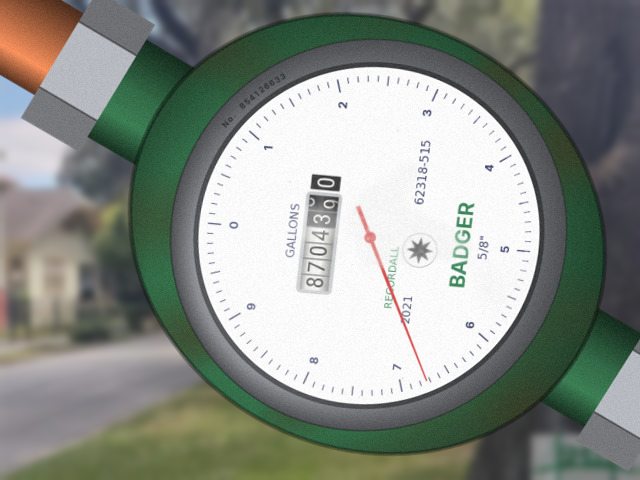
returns 8704386.7 gal
